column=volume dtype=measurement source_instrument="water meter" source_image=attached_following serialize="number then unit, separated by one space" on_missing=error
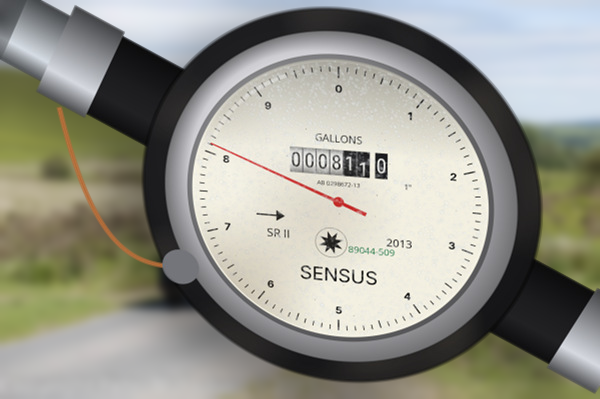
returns 8108.1 gal
